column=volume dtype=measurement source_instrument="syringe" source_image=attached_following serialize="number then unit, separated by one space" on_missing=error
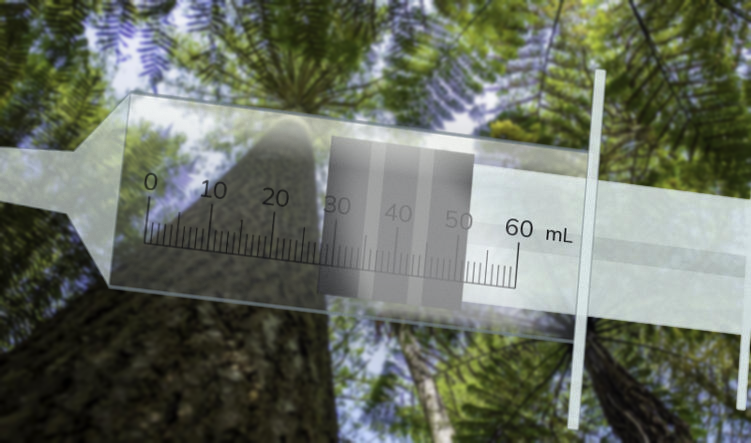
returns 28 mL
